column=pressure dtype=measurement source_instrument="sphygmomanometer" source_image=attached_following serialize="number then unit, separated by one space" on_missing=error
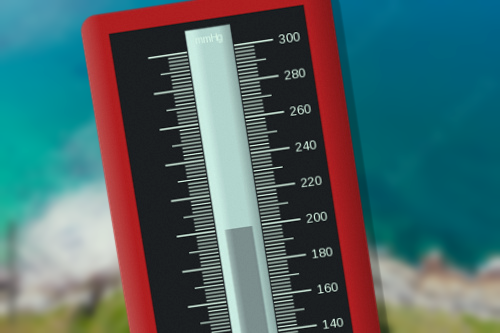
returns 200 mmHg
